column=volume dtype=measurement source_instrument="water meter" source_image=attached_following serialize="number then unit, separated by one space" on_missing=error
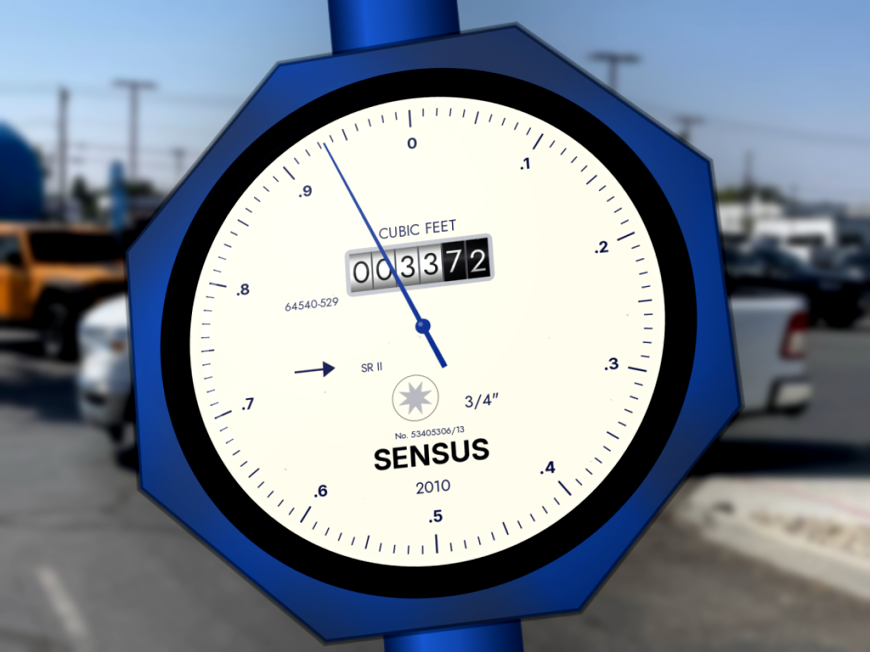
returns 3371.93 ft³
